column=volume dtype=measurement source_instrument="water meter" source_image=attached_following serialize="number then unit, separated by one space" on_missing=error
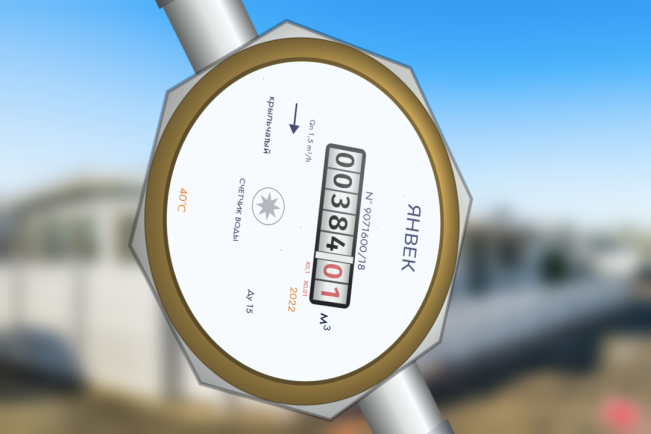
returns 384.01 m³
